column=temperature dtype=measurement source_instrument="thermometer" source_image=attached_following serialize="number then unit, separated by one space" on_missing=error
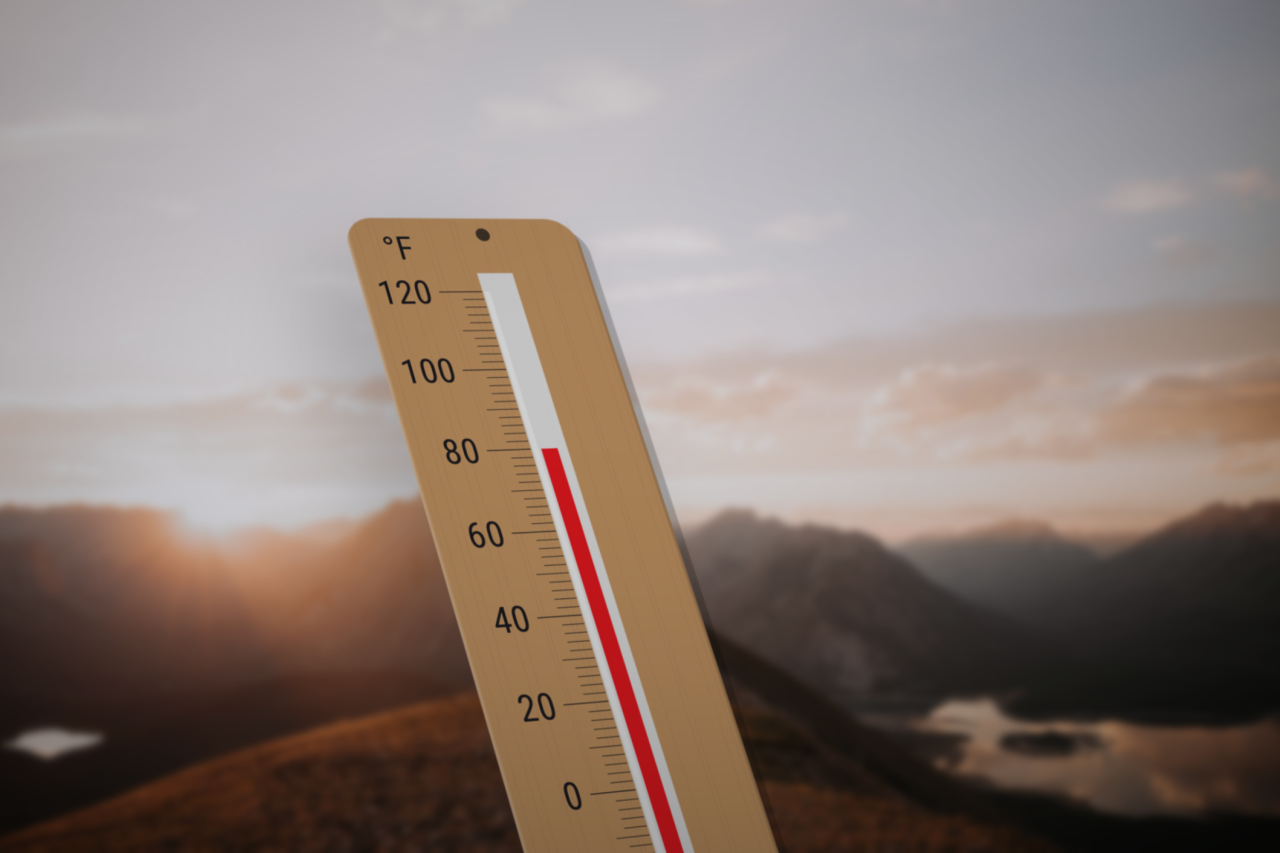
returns 80 °F
